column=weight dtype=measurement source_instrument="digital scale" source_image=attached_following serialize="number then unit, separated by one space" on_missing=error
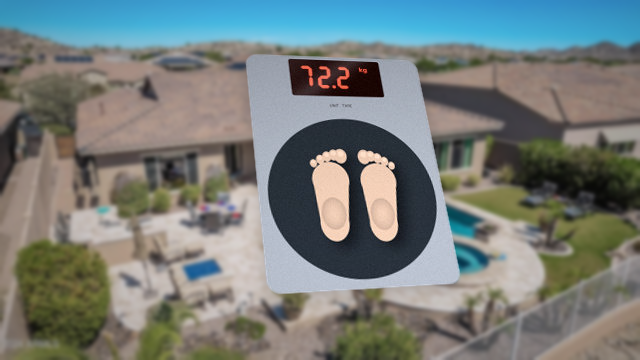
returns 72.2 kg
